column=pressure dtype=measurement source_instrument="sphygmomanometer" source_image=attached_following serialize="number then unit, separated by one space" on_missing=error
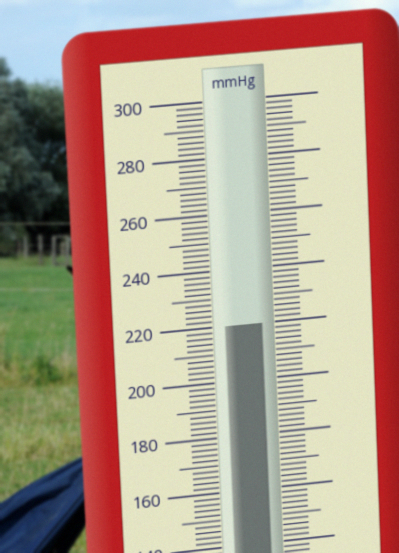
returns 220 mmHg
